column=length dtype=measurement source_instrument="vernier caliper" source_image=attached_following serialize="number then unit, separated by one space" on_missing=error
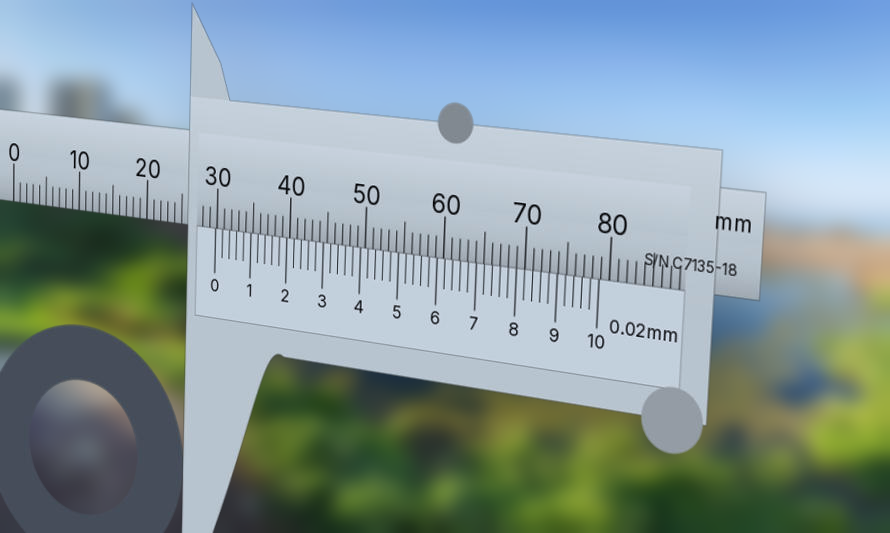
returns 29.8 mm
